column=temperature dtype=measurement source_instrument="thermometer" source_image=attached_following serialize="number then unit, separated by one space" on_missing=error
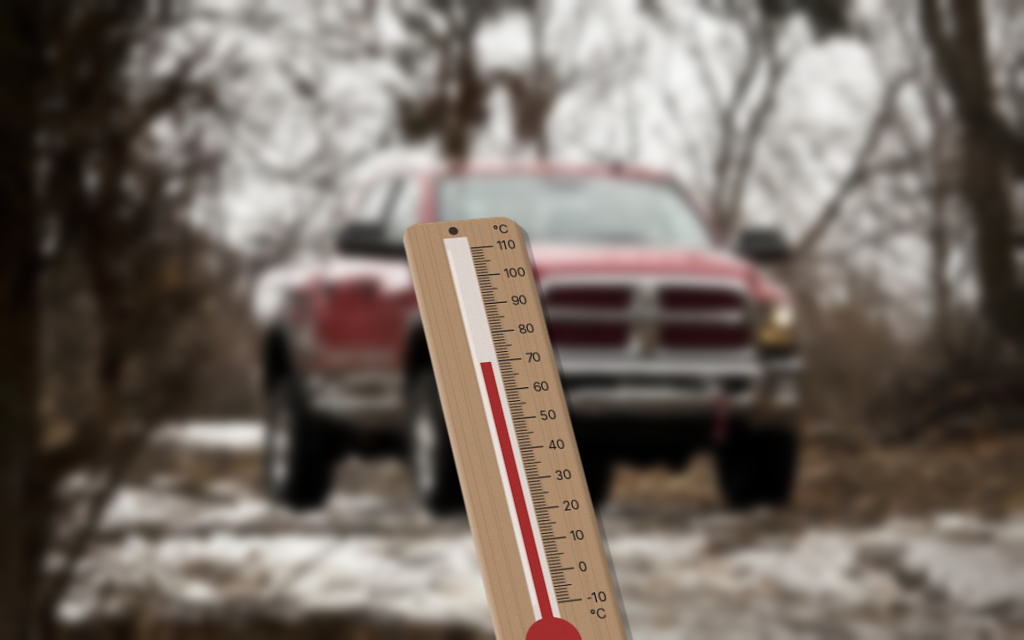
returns 70 °C
